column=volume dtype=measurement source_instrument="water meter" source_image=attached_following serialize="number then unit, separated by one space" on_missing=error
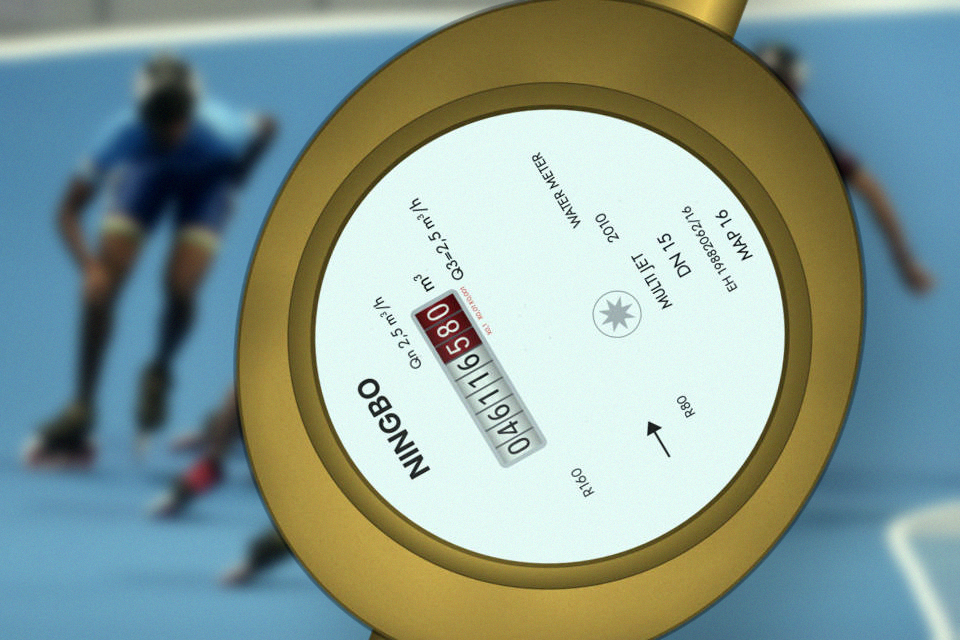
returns 46116.580 m³
